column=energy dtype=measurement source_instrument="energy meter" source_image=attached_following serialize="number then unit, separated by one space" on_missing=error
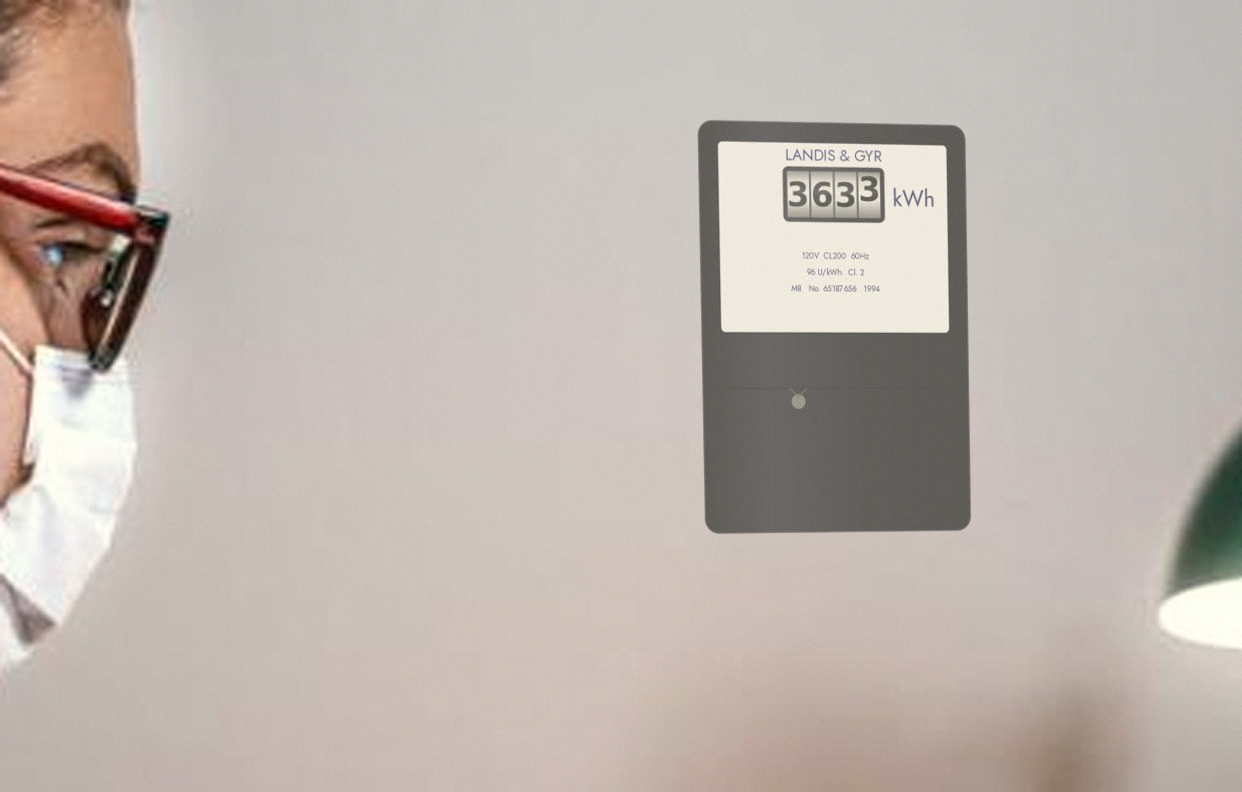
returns 3633 kWh
